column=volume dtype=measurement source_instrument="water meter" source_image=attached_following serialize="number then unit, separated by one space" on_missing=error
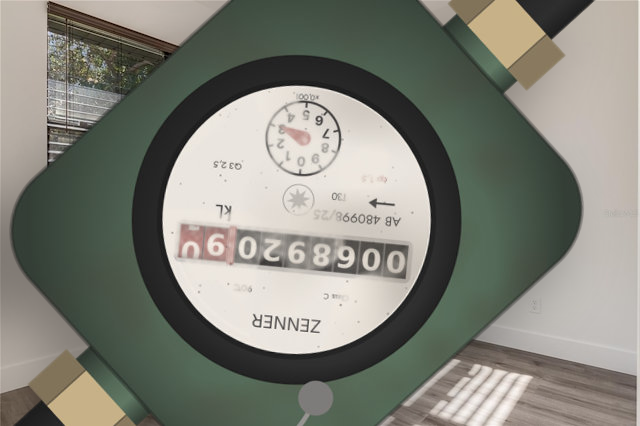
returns 68920.903 kL
